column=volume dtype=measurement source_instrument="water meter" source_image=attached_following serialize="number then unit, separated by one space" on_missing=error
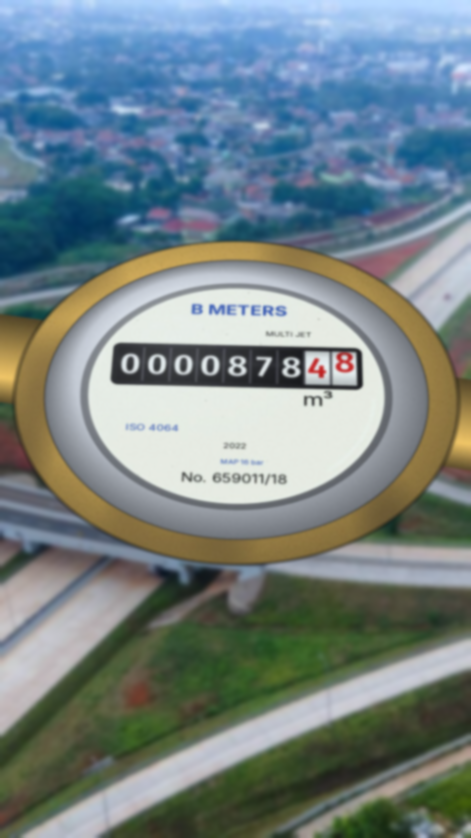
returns 878.48 m³
